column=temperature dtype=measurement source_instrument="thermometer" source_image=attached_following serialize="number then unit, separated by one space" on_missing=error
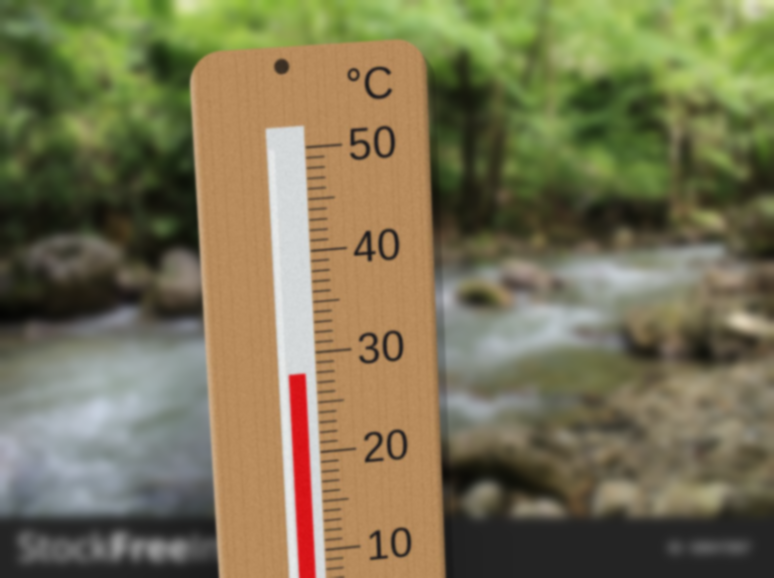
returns 28 °C
